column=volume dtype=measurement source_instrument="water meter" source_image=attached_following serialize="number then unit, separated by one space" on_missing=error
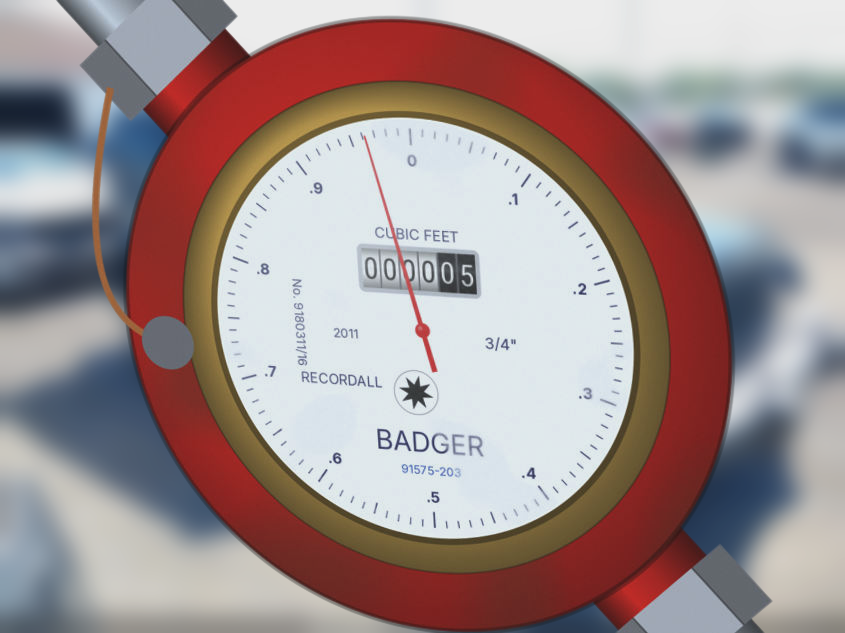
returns 4.96 ft³
